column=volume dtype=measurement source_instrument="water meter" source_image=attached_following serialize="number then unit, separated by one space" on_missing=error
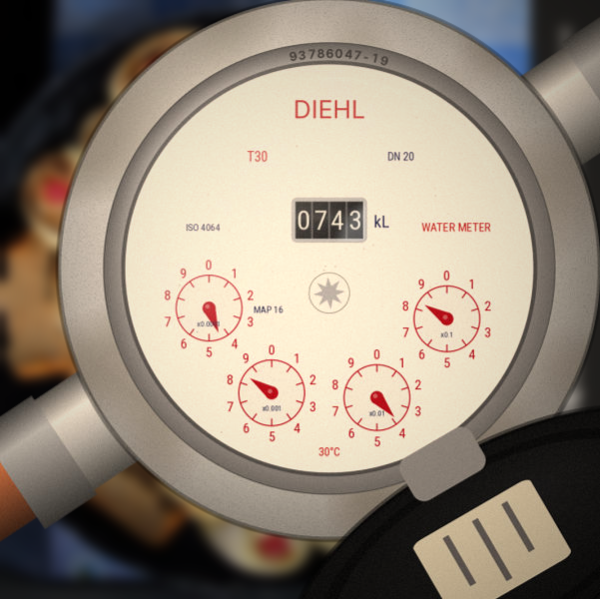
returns 743.8384 kL
